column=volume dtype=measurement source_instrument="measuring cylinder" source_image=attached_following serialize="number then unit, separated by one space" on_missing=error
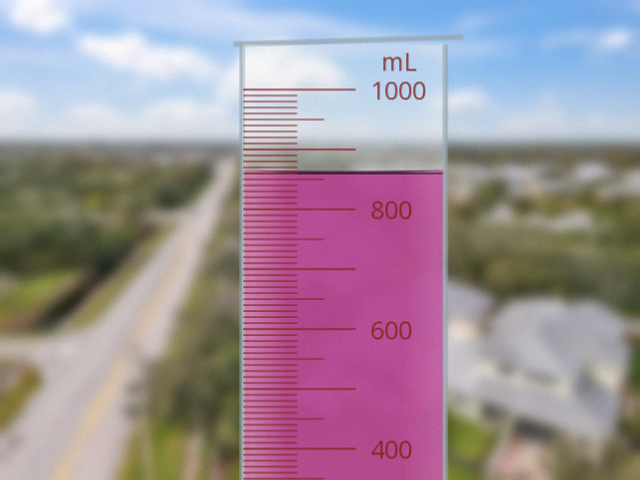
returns 860 mL
